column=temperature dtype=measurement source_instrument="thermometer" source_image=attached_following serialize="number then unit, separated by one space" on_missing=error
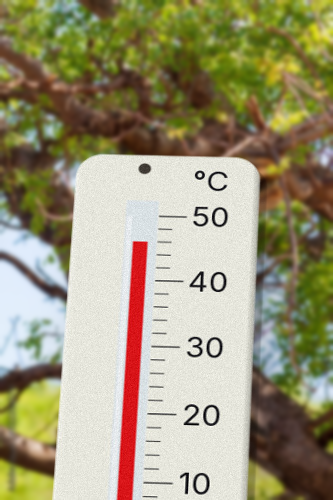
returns 46 °C
